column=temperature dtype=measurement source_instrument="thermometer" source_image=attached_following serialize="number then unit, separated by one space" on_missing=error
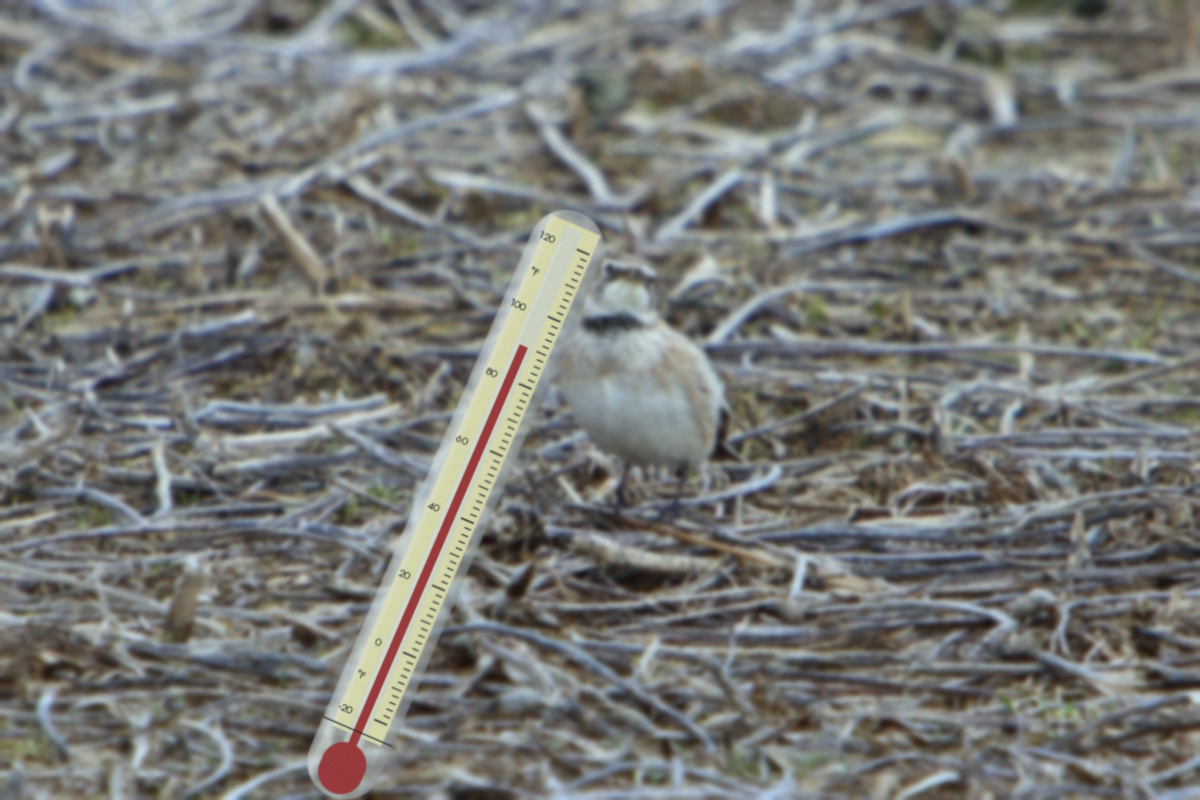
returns 90 °F
